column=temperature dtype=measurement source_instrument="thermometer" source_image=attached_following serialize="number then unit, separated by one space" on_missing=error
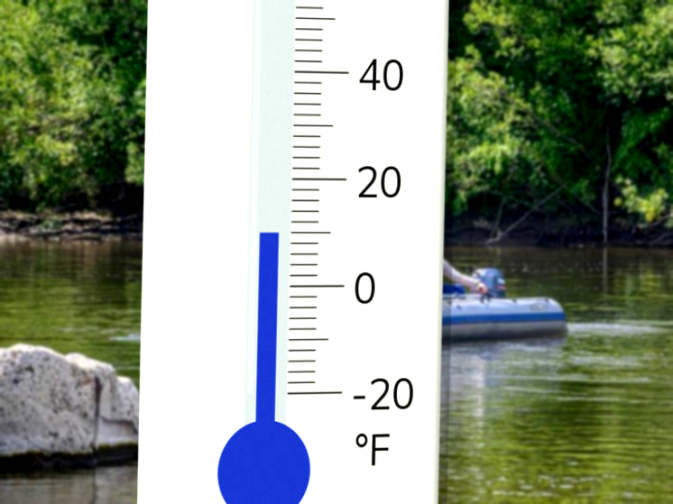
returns 10 °F
